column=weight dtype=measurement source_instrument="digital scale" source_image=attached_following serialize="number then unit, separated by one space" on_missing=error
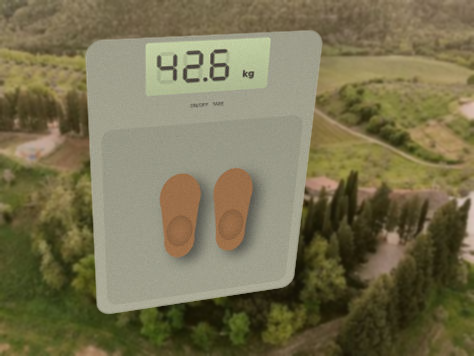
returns 42.6 kg
